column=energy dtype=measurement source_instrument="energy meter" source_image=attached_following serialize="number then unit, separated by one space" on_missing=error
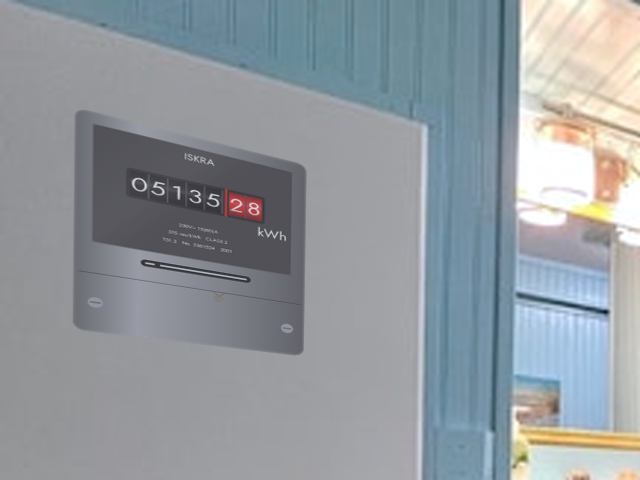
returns 5135.28 kWh
